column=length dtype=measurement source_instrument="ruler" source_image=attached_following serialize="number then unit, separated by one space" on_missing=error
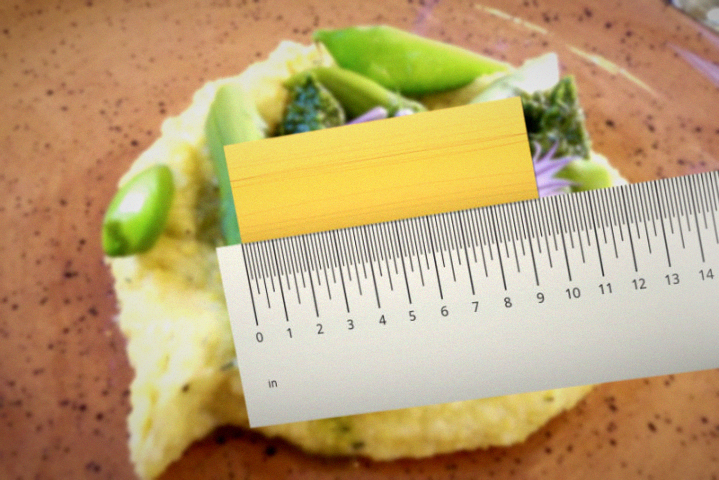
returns 9.5 in
